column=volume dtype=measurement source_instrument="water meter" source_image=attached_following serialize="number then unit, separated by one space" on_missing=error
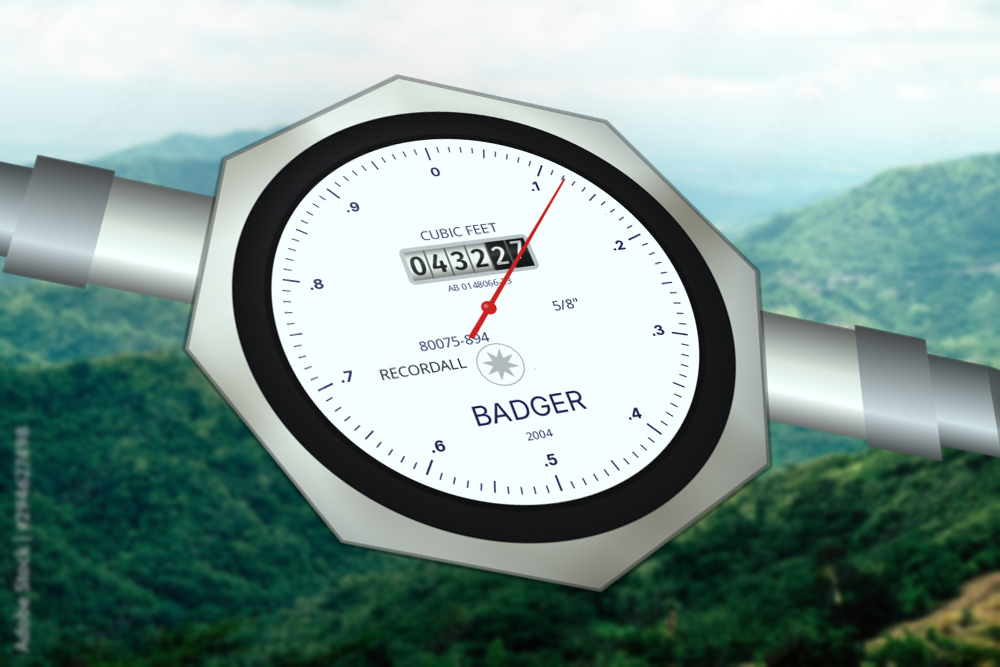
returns 43227.12 ft³
